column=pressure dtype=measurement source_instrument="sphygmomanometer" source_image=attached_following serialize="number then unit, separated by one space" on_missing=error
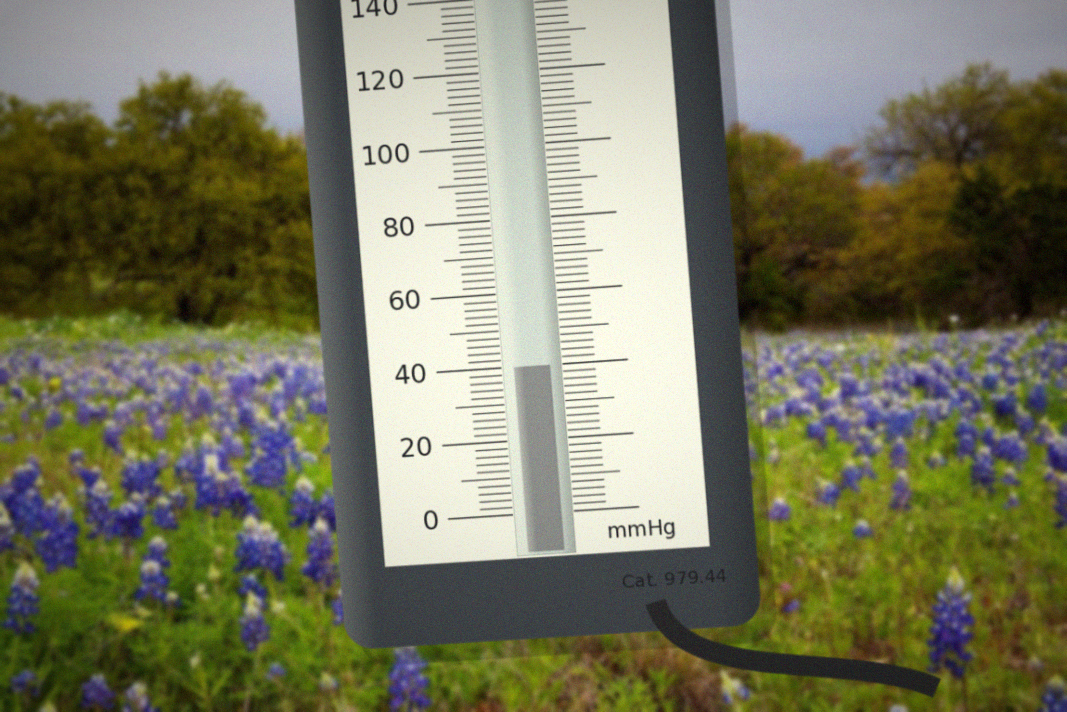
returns 40 mmHg
